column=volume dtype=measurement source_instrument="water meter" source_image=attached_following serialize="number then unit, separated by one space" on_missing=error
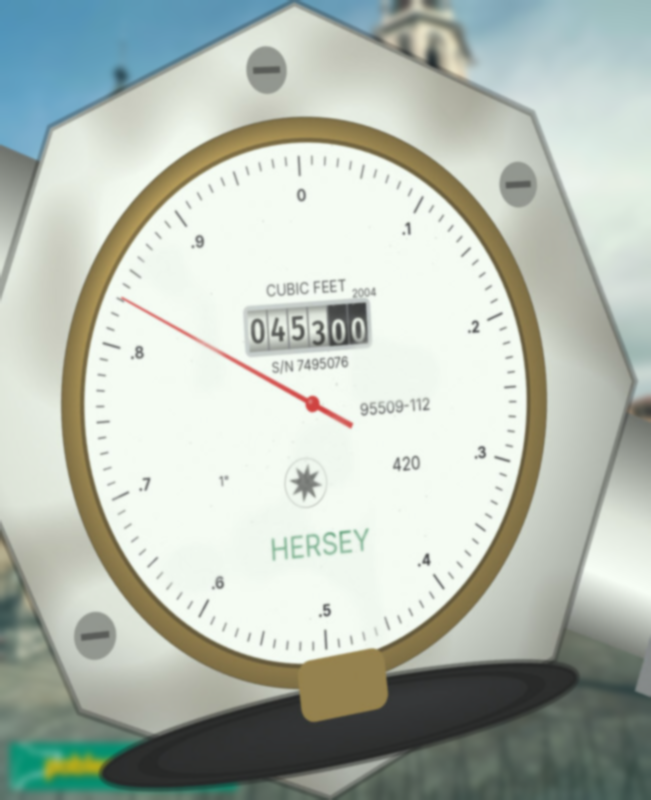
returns 45299.83 ft³
